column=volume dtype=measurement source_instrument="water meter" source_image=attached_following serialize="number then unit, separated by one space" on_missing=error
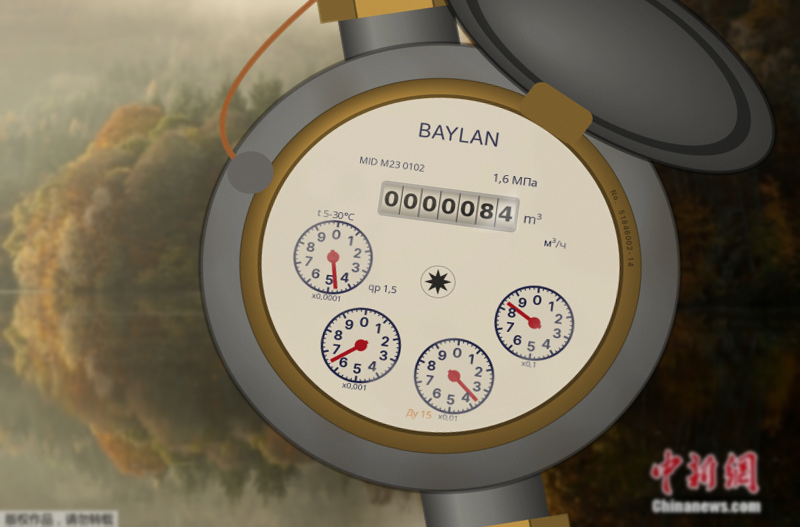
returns 84.8364 m³
